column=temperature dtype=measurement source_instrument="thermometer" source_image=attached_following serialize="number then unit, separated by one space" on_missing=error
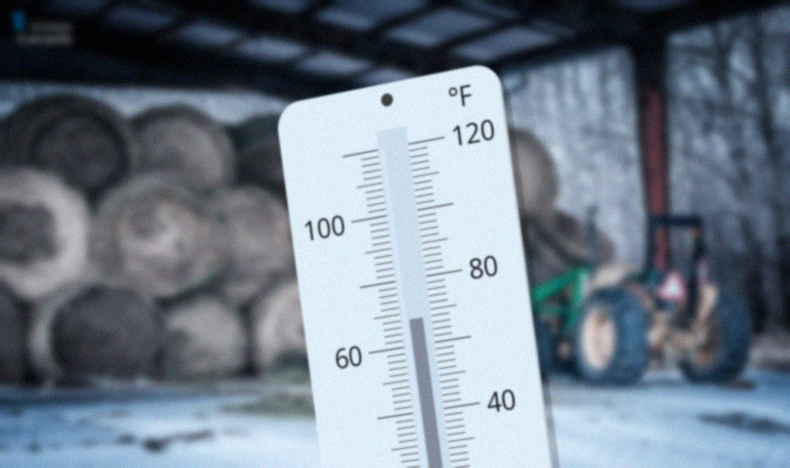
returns 68 °F
